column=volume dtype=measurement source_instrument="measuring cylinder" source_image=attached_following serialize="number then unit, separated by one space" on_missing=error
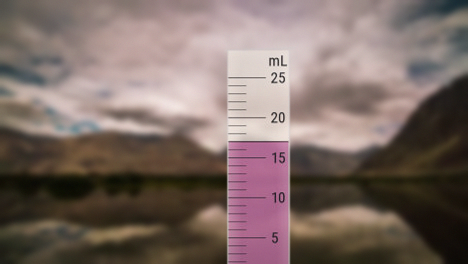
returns 17 mL
